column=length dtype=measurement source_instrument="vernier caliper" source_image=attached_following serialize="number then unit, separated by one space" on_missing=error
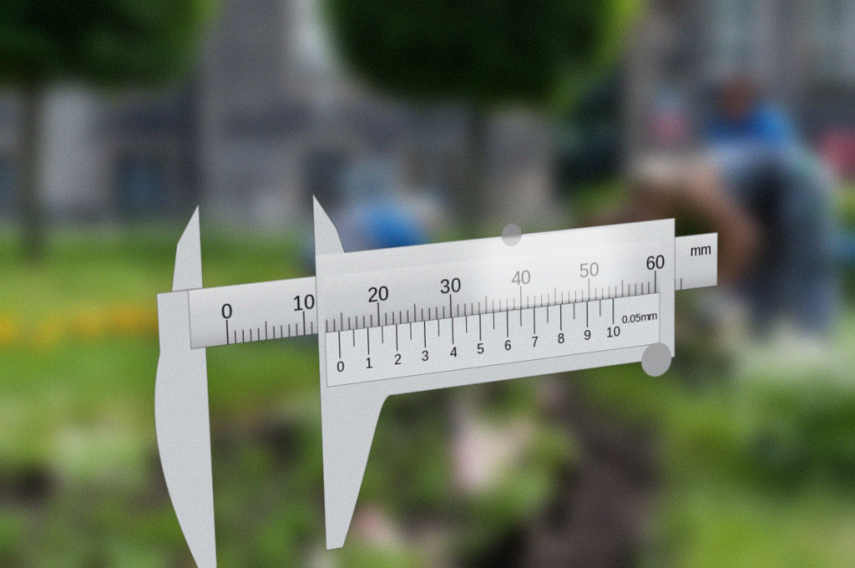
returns 14.6 mm
